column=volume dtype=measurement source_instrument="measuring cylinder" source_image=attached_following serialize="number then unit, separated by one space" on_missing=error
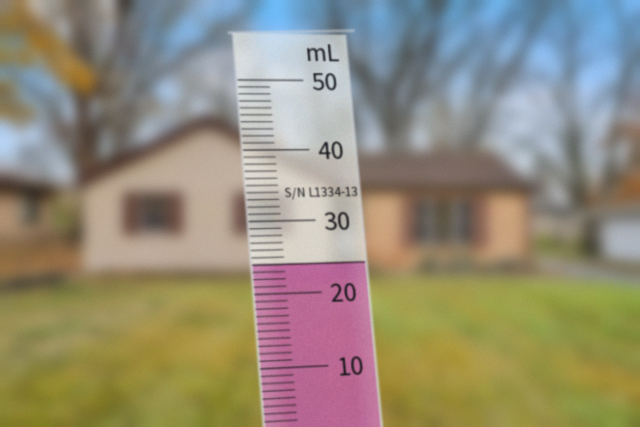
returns 24 mL
